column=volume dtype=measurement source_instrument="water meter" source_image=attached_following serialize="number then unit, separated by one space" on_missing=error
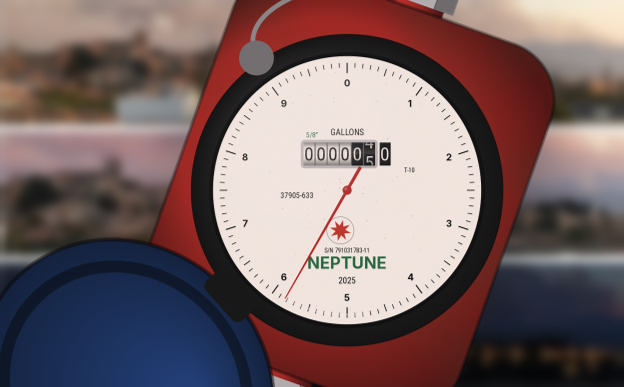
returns 45.8 gal
